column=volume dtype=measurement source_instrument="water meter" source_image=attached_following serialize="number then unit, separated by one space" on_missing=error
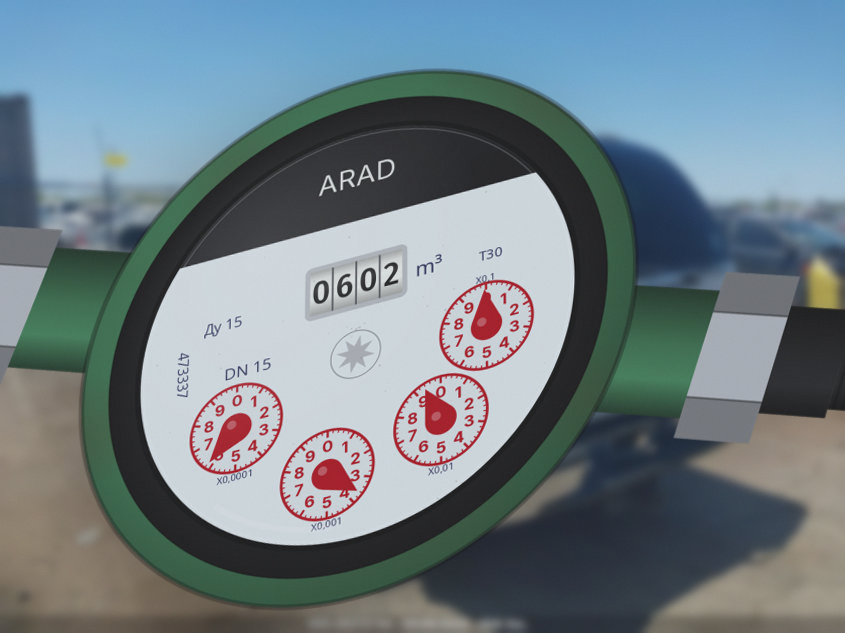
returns 601.9936 m³
